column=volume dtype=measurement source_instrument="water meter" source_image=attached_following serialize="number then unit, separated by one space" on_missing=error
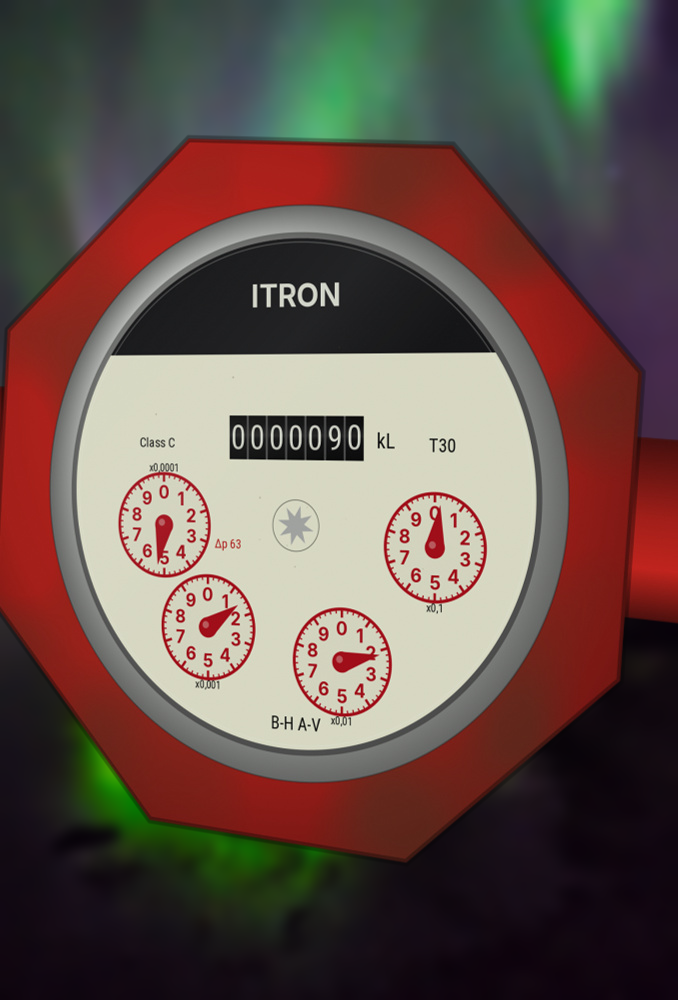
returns 90.0215 kL
